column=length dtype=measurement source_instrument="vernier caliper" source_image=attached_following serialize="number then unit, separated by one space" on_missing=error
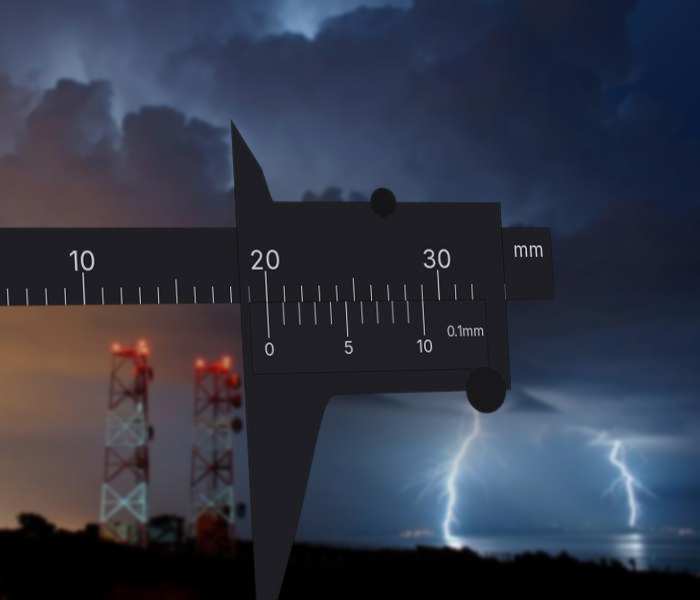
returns 20.0 mm
